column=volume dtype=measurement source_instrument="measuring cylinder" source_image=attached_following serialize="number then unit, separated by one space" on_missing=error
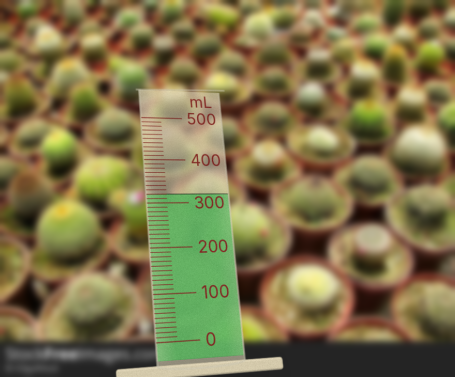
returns 320 mL
